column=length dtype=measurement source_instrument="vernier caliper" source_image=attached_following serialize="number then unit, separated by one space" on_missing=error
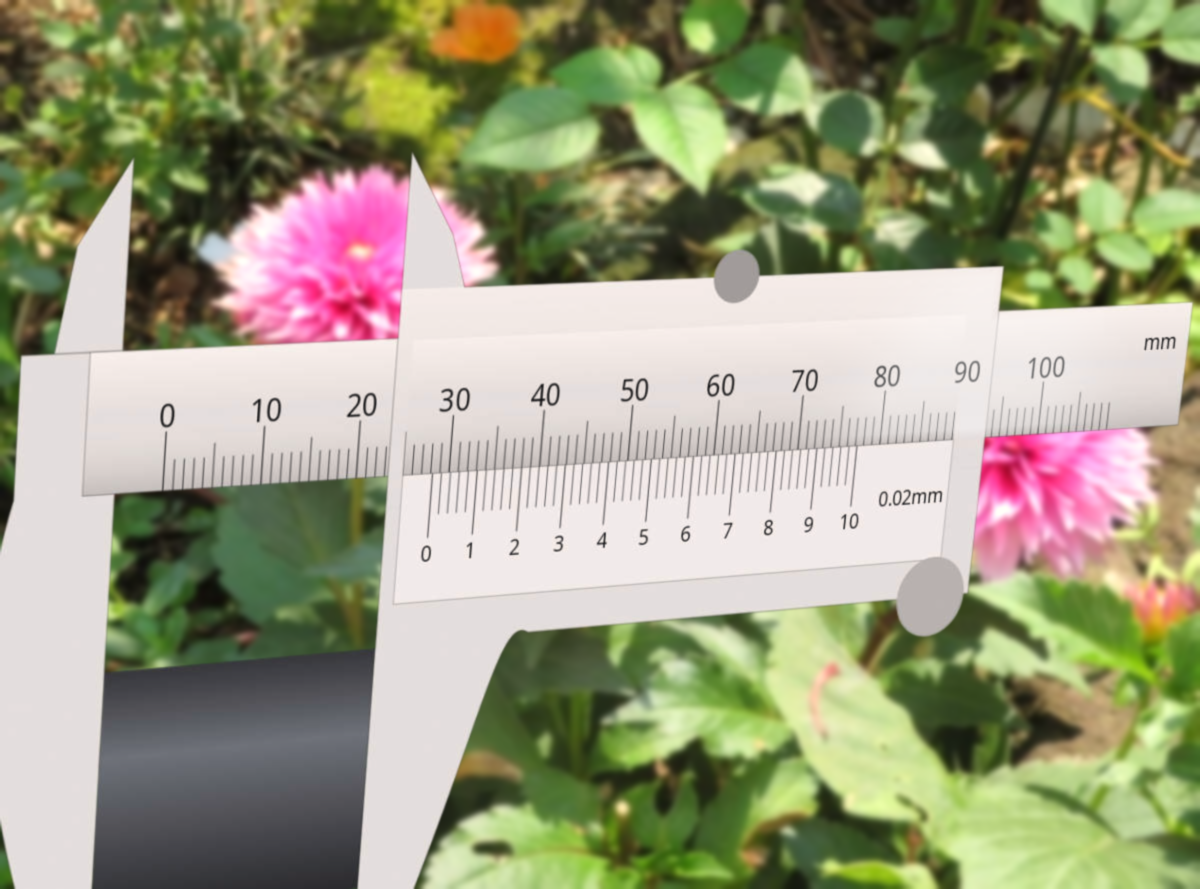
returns 28.2 mm
